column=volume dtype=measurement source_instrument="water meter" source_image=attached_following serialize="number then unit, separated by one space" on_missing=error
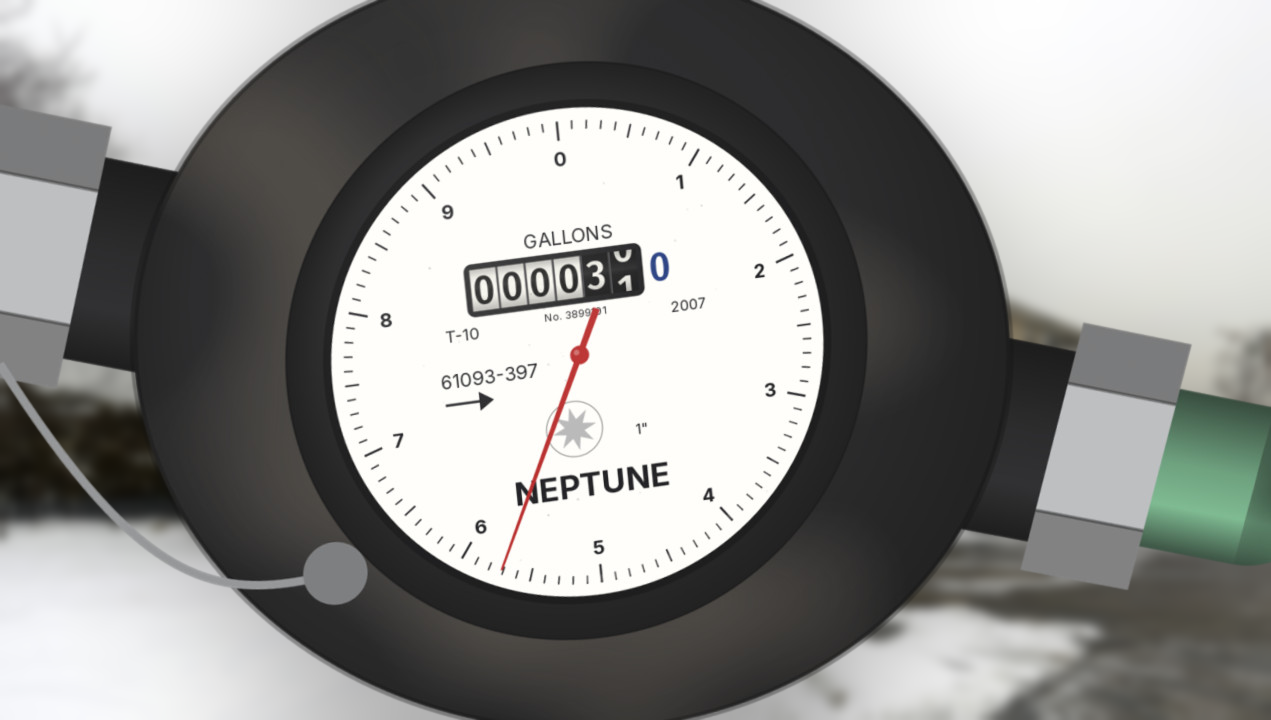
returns 305.7 gal
